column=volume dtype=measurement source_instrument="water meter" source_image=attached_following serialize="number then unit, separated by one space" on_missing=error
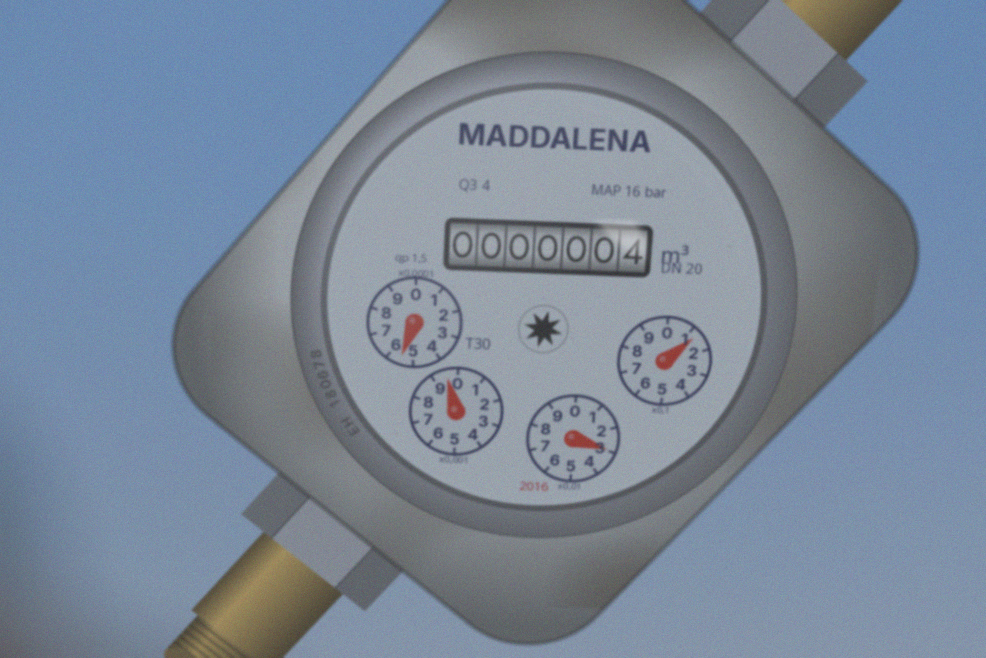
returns 4.1295 m³
